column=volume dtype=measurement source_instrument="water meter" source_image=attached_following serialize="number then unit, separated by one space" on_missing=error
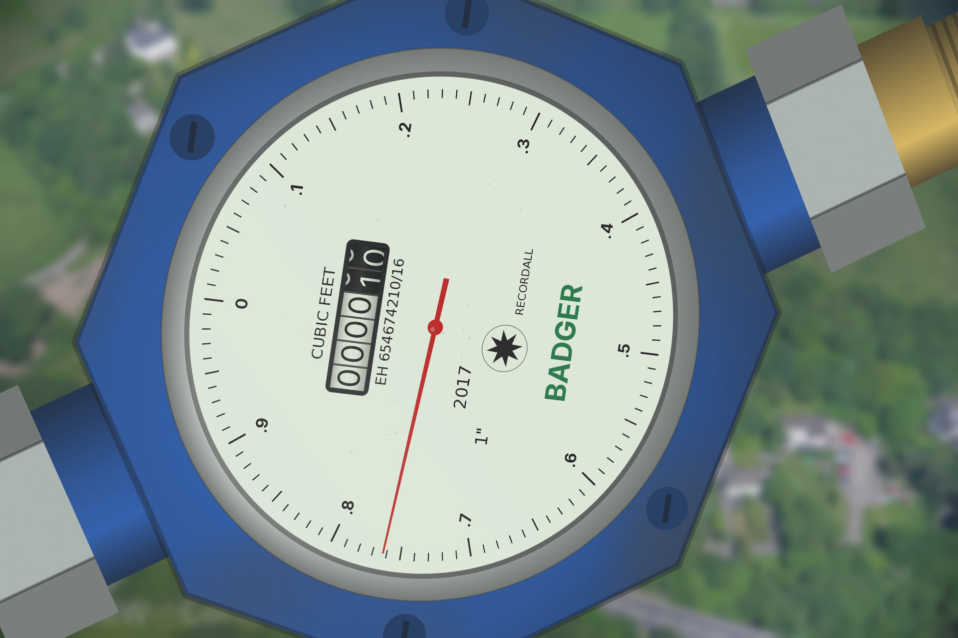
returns 9.76 ft³
